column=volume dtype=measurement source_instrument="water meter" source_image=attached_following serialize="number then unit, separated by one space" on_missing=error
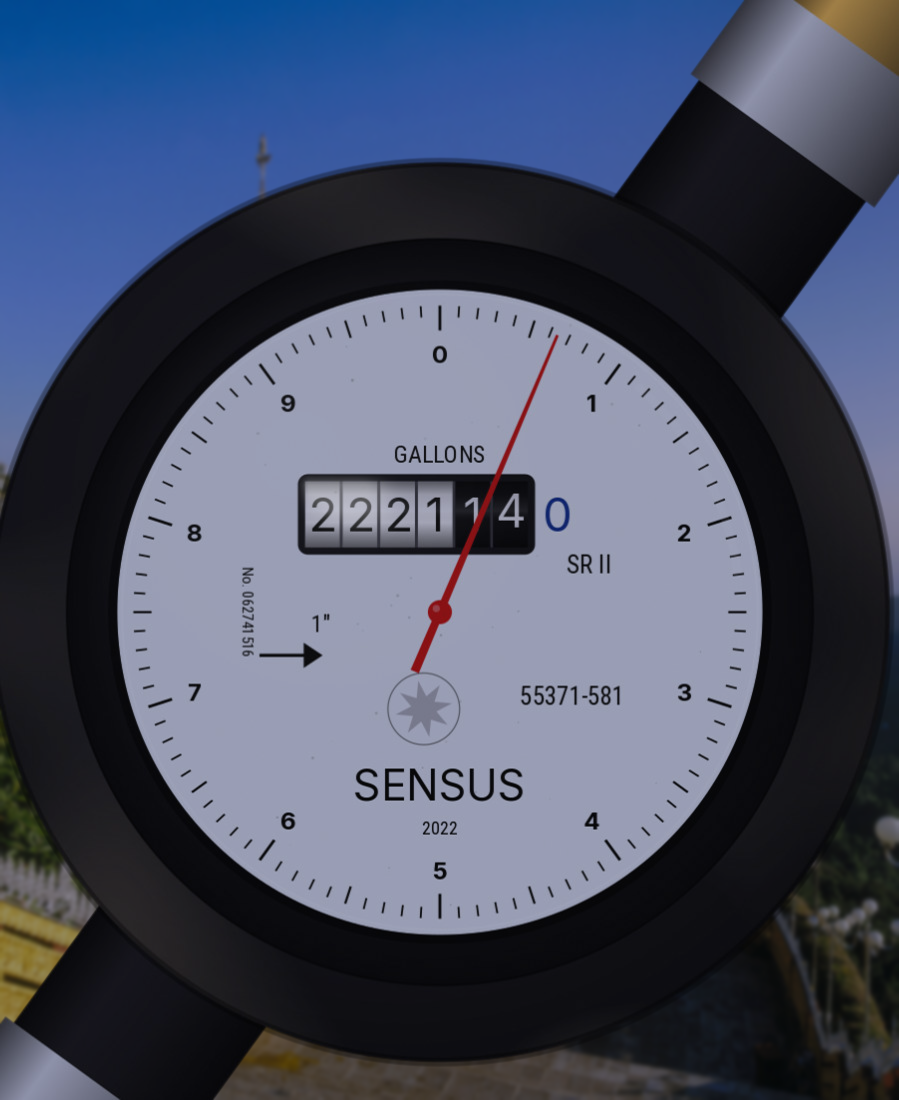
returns 2221140.6 gal
